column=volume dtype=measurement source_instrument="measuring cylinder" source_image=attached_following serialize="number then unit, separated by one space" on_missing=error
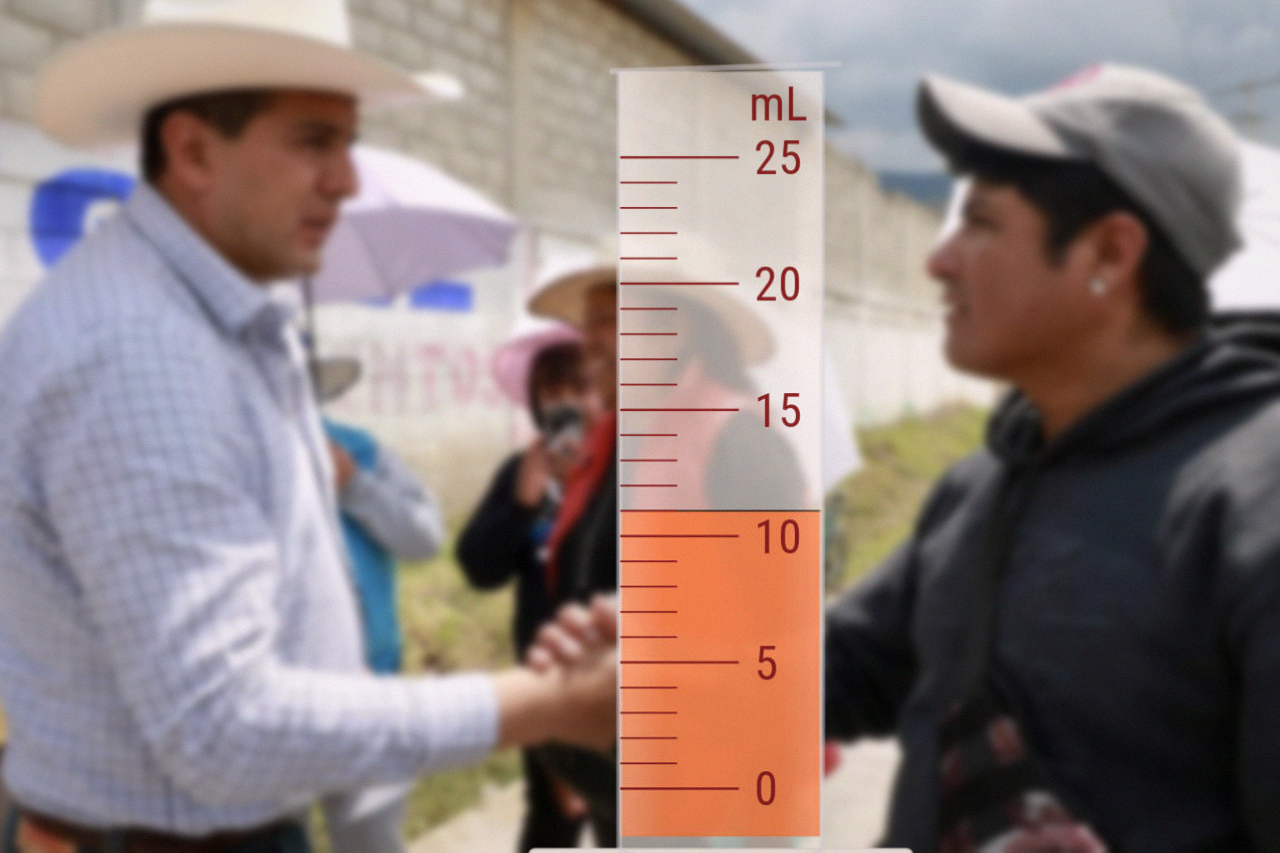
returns 11 mL
